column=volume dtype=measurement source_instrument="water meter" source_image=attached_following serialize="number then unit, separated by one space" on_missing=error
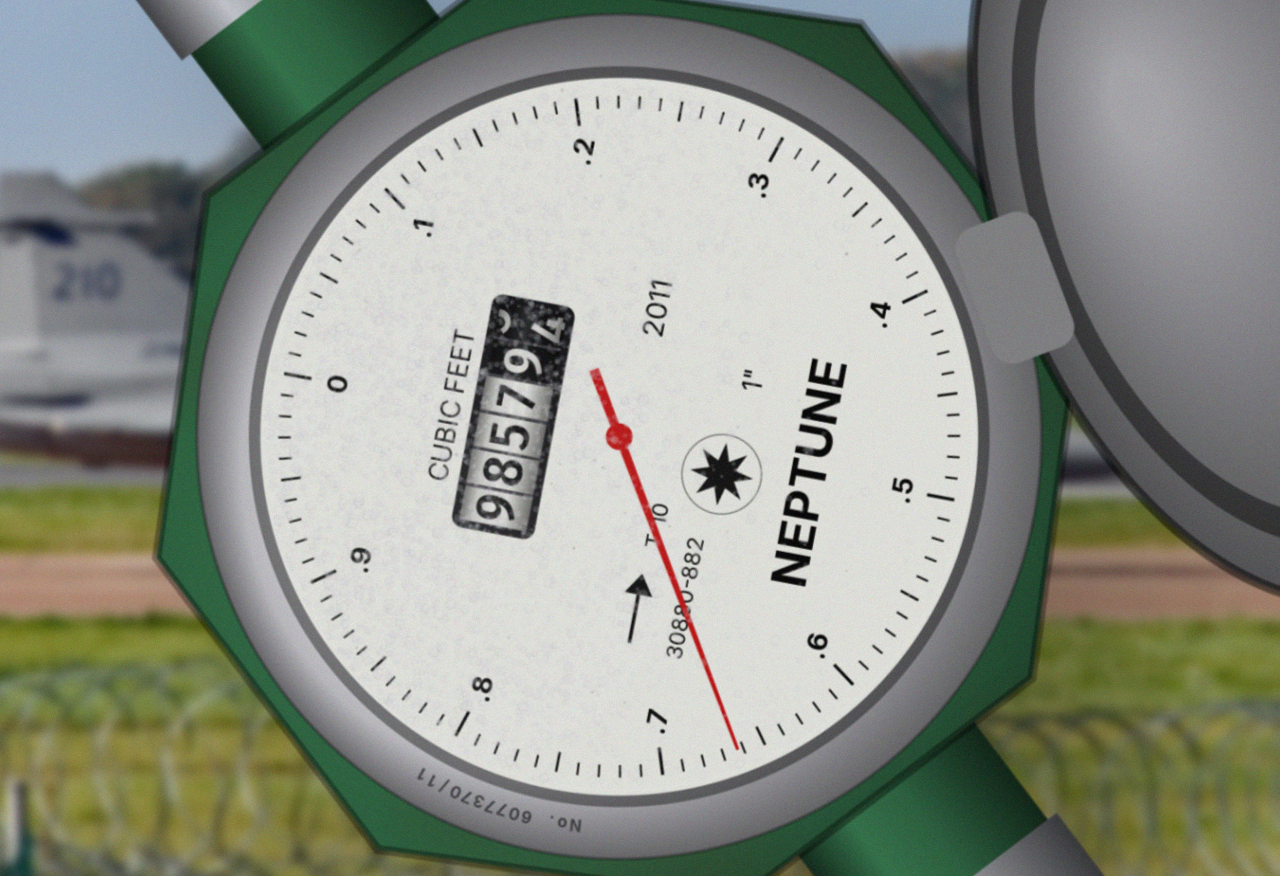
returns 985793.66 ft³
